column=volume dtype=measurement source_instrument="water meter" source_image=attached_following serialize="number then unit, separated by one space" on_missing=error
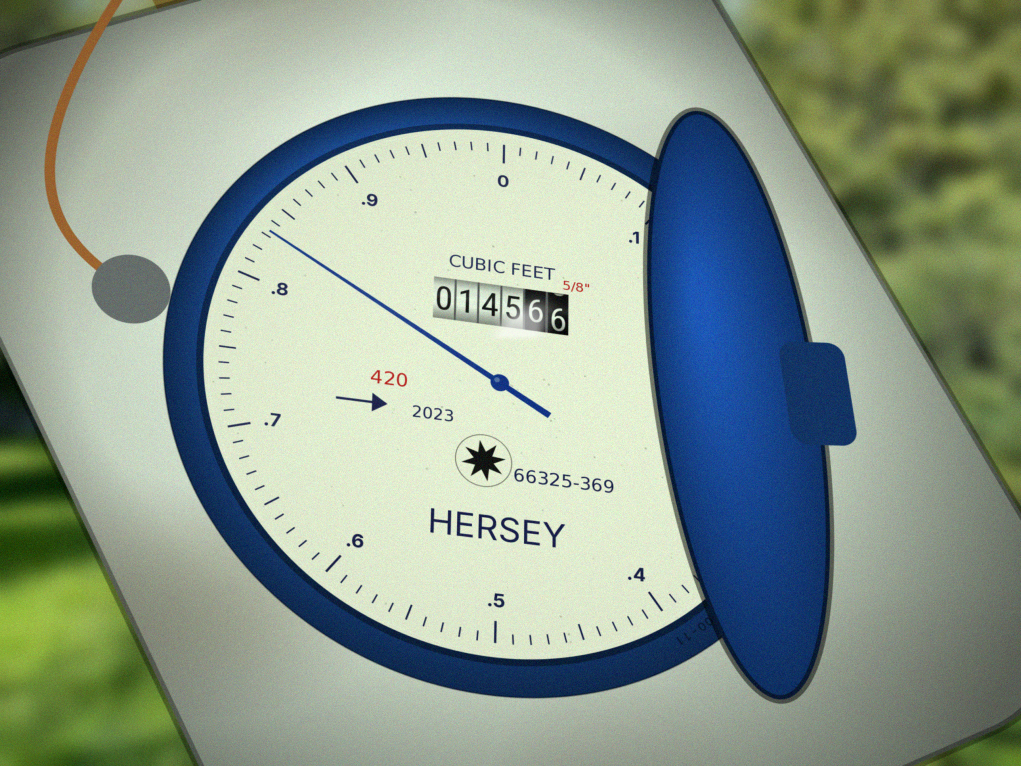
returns 14565.83 ft³
